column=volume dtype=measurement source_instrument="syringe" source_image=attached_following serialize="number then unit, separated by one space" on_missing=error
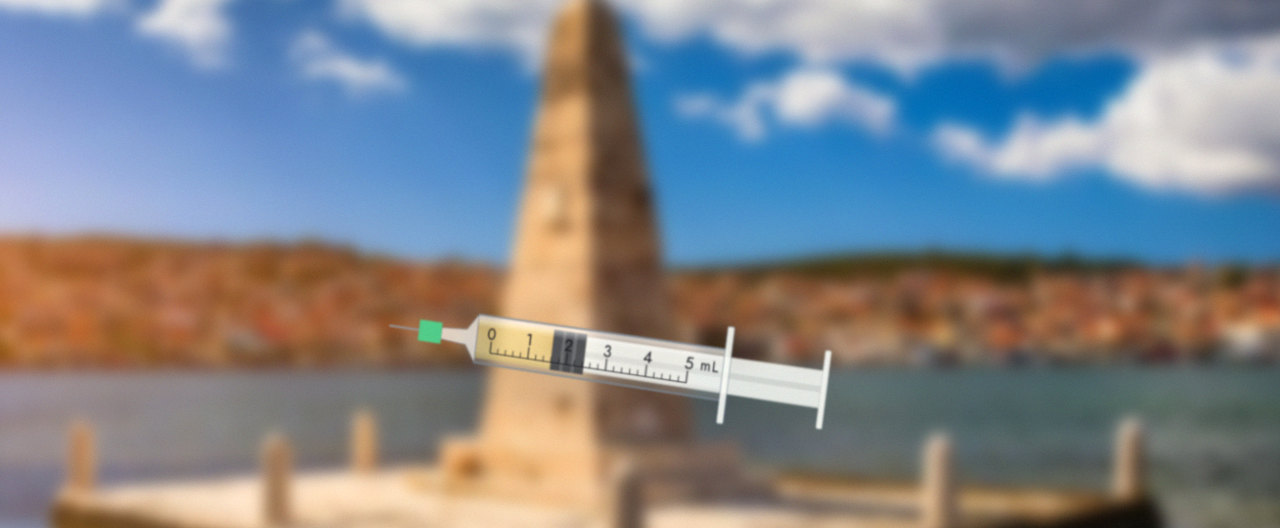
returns 1.6 mL
